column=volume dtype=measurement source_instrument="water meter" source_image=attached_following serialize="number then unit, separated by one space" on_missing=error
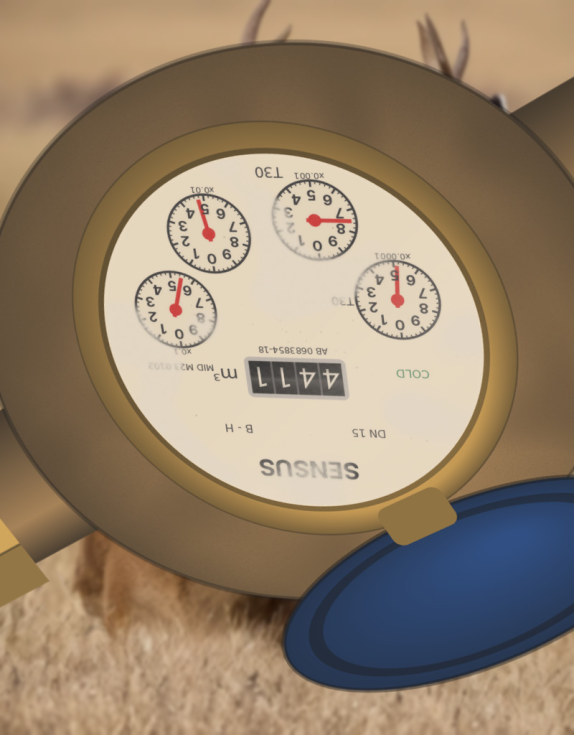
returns 4411.5475 m³
